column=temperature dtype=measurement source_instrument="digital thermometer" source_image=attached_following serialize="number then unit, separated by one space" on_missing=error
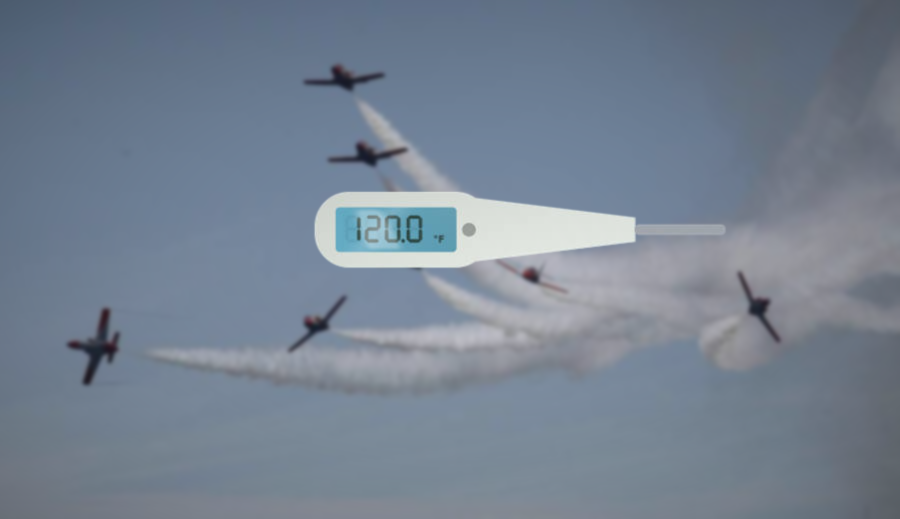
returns 120.0 °F
